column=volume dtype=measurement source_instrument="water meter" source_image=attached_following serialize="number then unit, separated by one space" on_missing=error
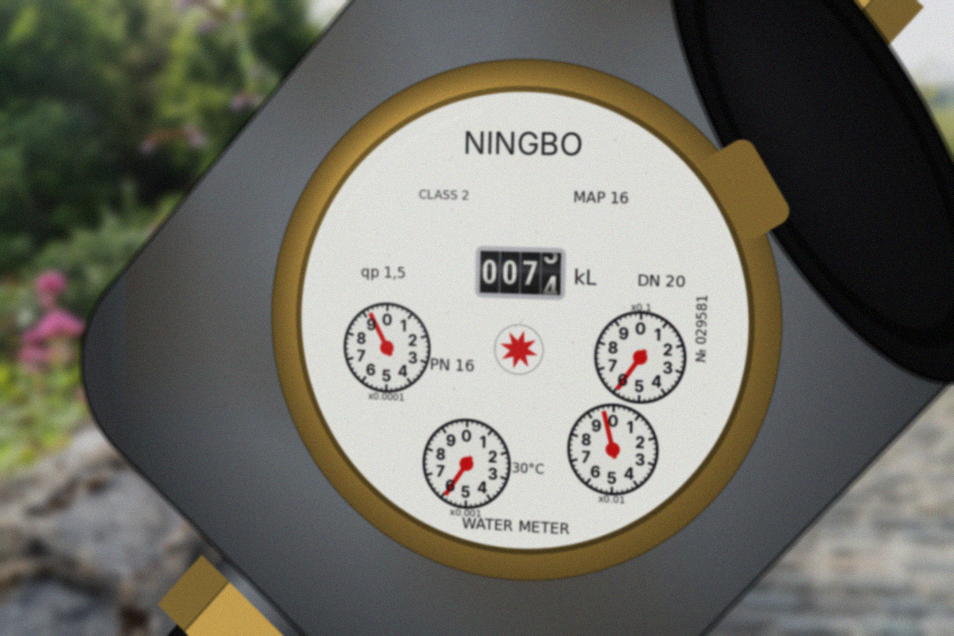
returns 73.5959 kL
